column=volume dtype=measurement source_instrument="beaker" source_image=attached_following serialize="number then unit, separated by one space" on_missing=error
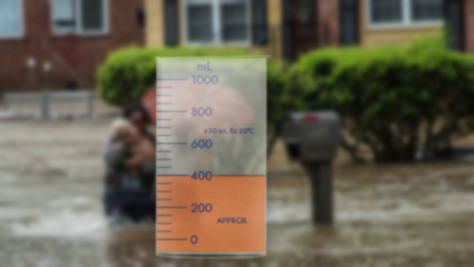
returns 400 mL
